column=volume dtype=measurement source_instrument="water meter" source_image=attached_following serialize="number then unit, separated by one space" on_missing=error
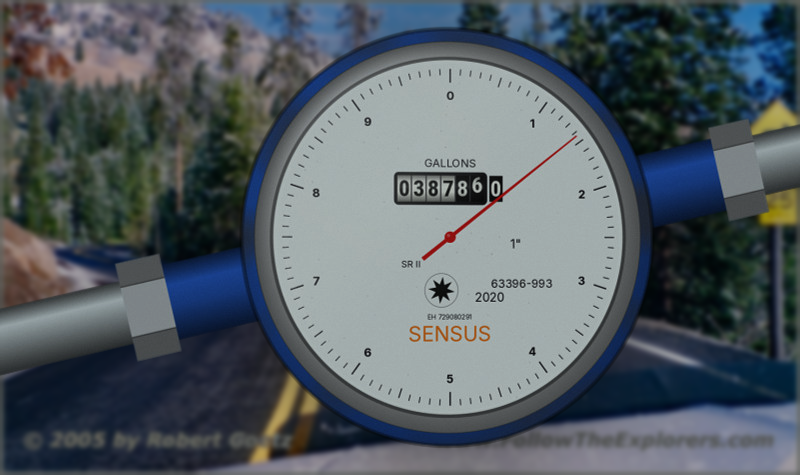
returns 387861.4 gal
